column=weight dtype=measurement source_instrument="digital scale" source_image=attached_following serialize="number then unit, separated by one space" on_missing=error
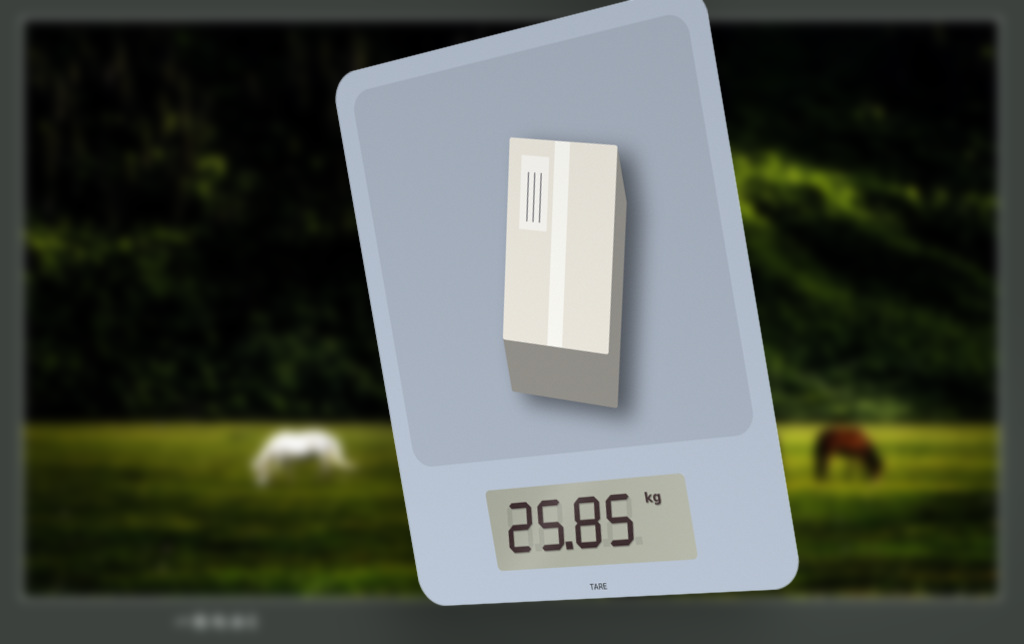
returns 25.85 kg
